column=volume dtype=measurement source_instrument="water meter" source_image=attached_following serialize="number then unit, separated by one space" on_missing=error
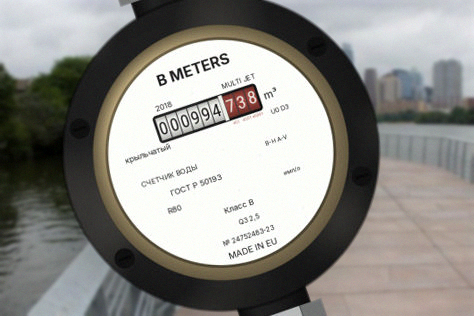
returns 994.738 m³
